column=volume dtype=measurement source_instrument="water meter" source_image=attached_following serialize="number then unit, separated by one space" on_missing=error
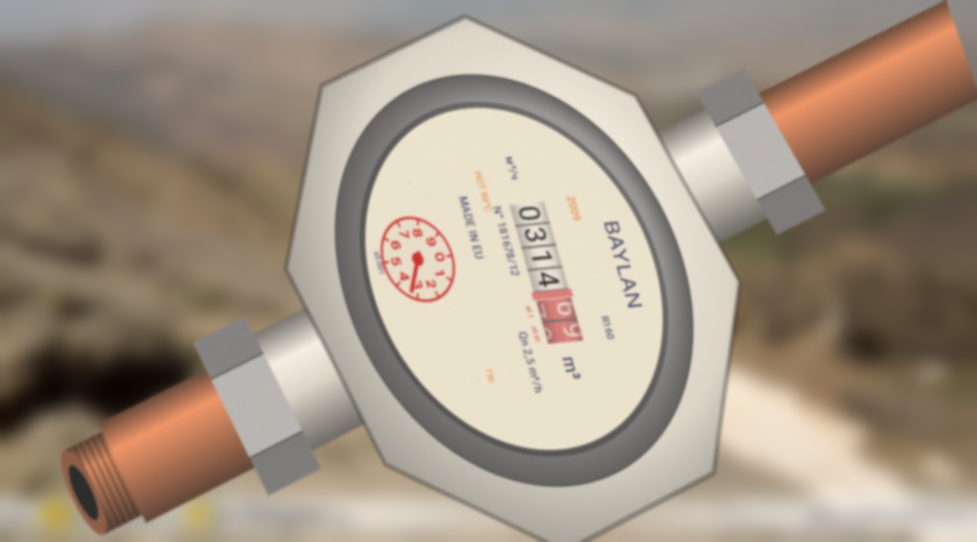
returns 314.693 m³
